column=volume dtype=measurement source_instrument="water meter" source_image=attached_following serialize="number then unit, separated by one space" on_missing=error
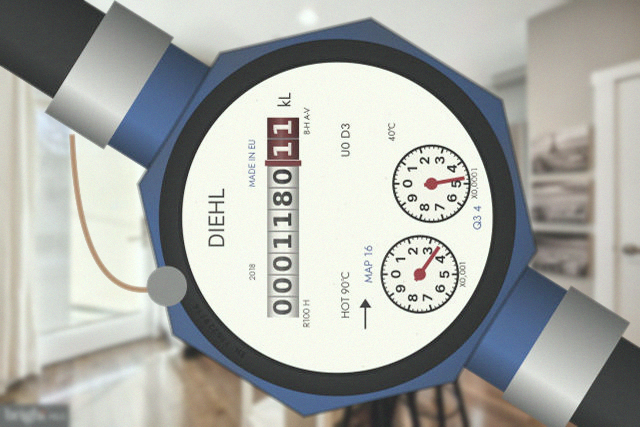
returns 1180.1134 kL
